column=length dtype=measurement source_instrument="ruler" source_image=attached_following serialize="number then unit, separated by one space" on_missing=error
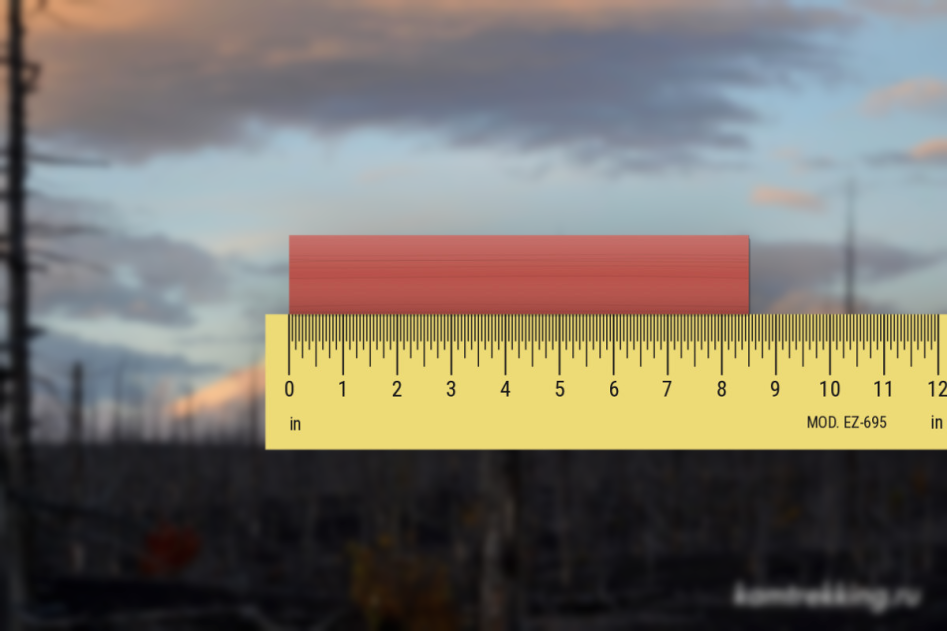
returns 8.5 in
